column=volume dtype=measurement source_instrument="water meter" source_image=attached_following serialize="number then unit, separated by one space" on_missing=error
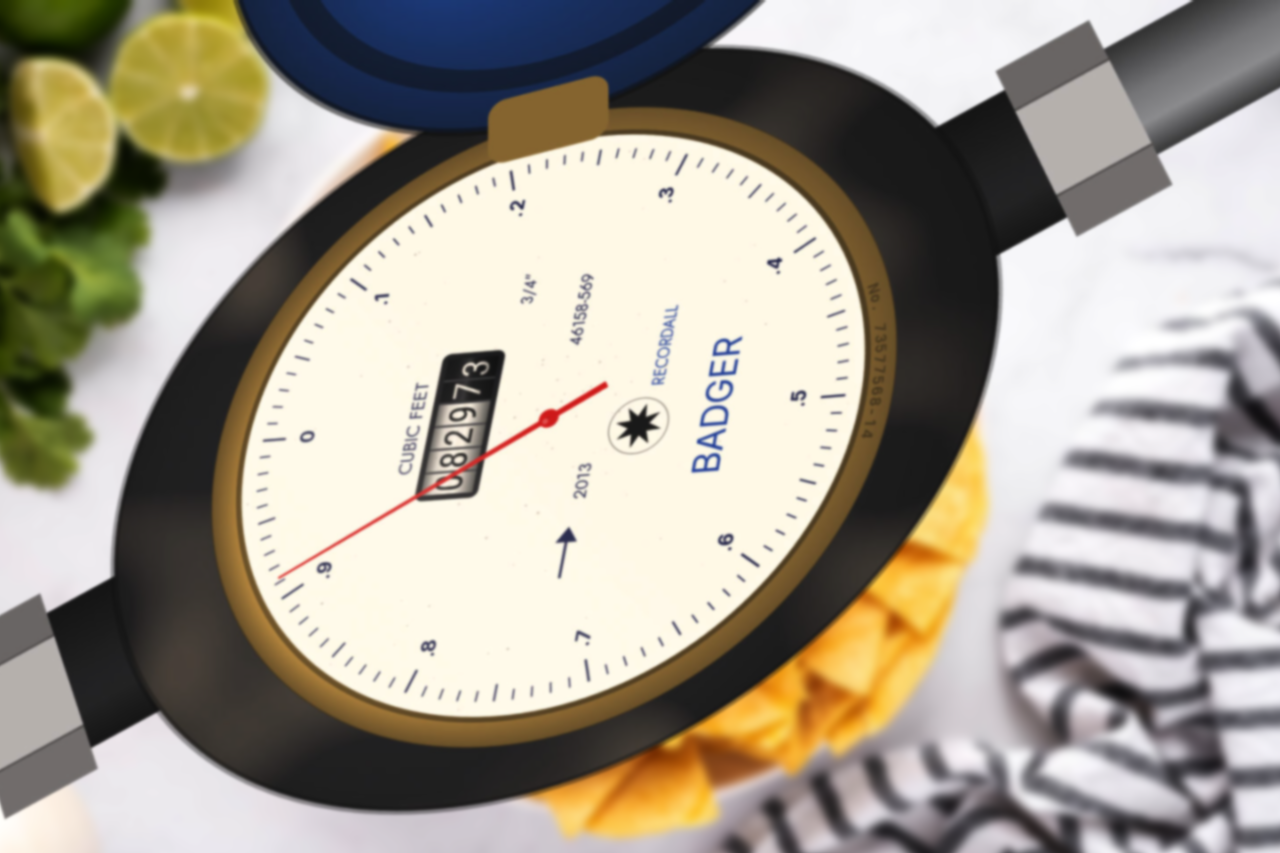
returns 82972.91 ft³
